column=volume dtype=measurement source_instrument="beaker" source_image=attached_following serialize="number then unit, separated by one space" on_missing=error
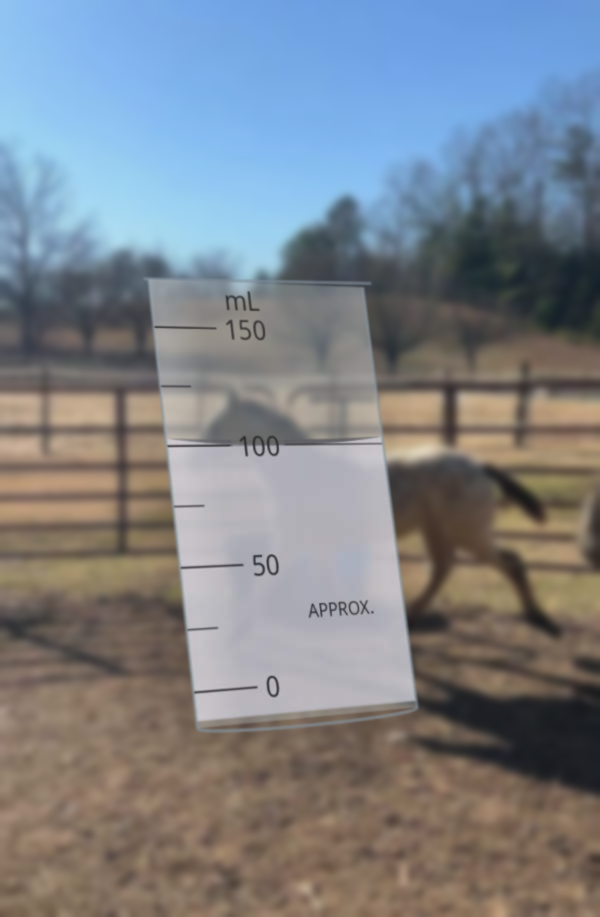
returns 100 mL
